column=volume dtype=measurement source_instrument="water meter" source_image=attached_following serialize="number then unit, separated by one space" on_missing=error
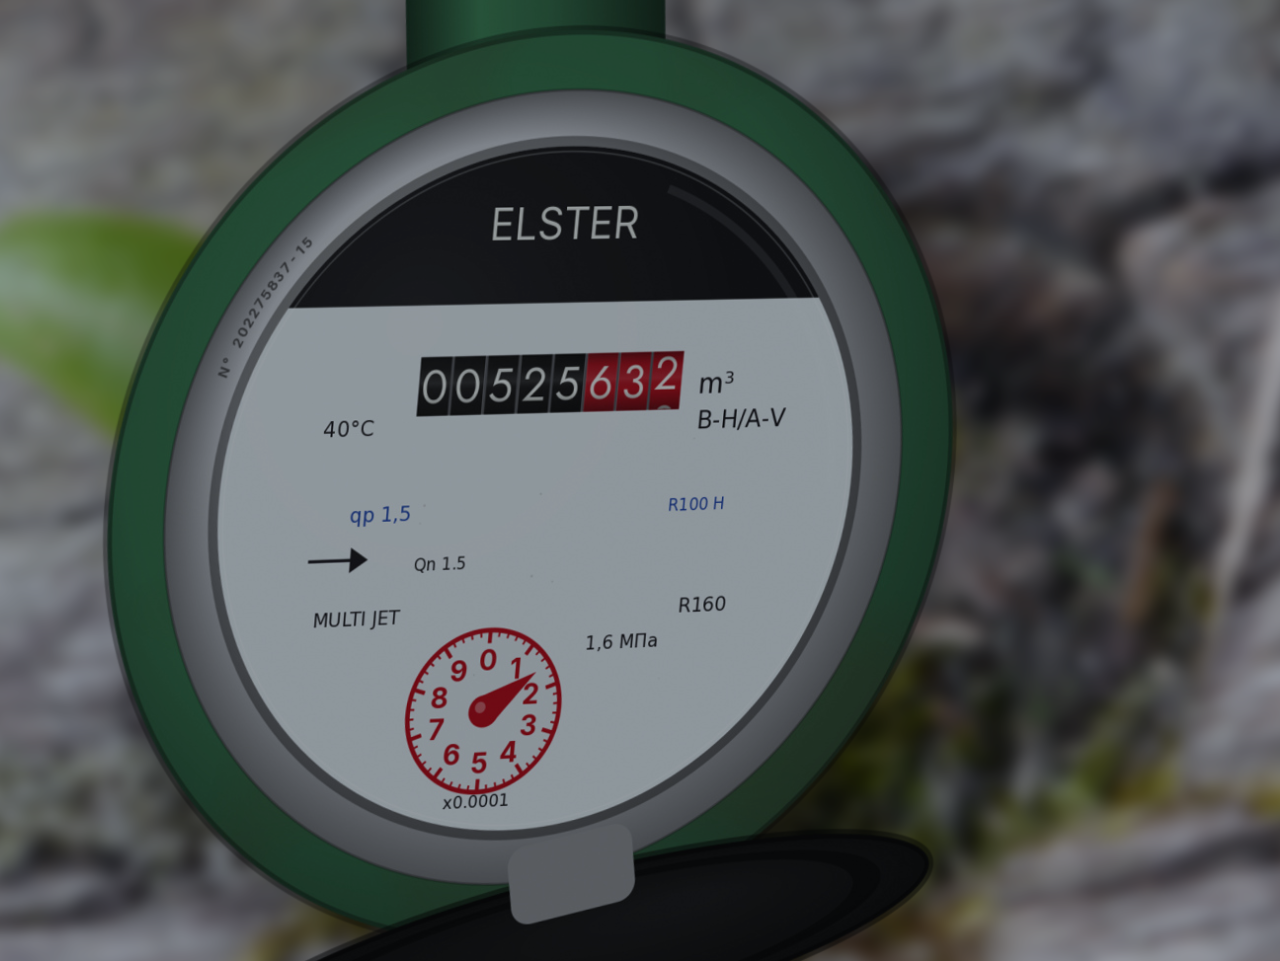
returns 525.6321 m³
